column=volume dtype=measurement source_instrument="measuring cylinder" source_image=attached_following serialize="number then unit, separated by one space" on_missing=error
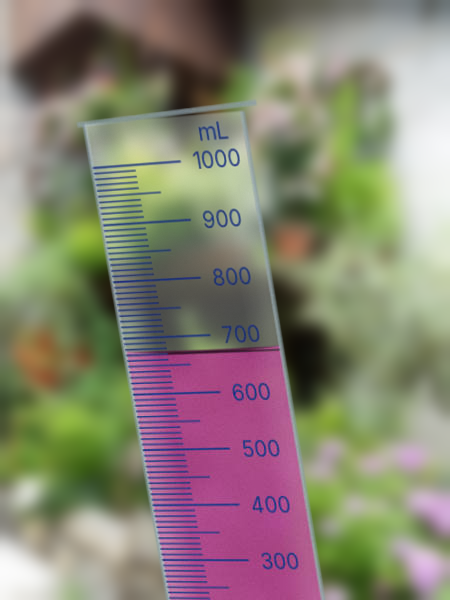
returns 670 mL
